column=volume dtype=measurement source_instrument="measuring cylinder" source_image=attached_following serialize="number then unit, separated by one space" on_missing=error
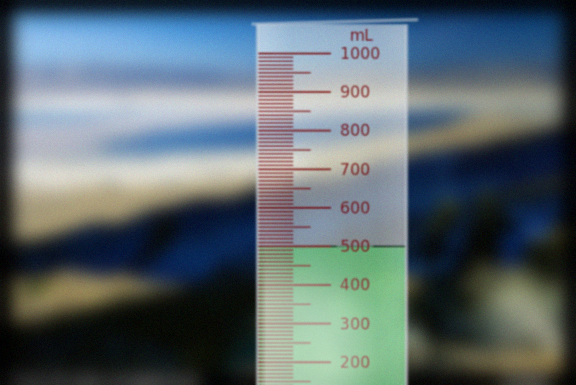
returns 500 mL
